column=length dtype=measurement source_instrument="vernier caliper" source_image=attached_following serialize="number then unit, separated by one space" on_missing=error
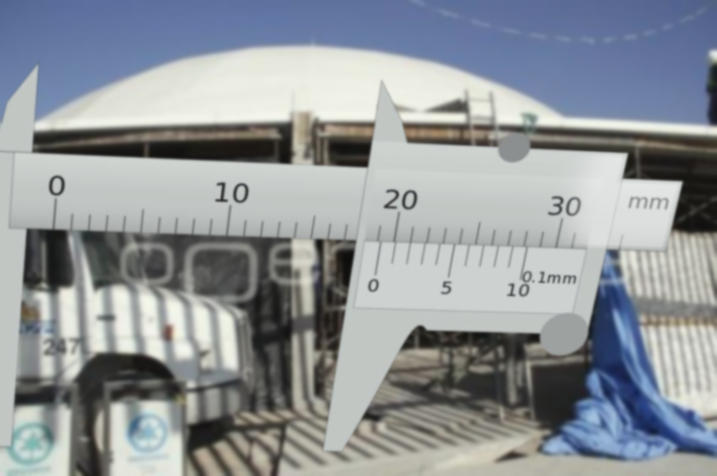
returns 19.2 mm
